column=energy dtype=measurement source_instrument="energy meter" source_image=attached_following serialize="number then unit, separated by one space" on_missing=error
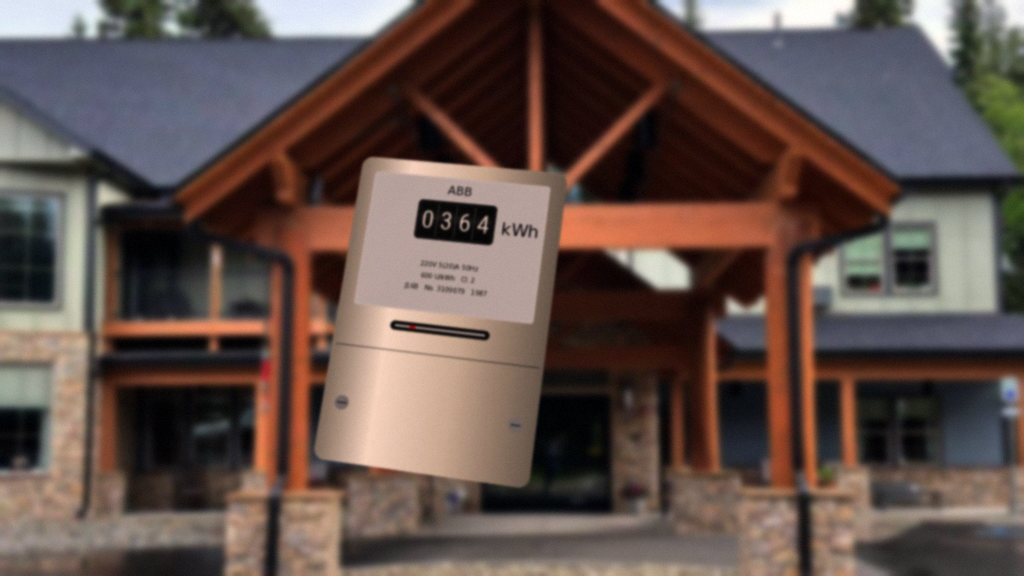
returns 364 kWh
